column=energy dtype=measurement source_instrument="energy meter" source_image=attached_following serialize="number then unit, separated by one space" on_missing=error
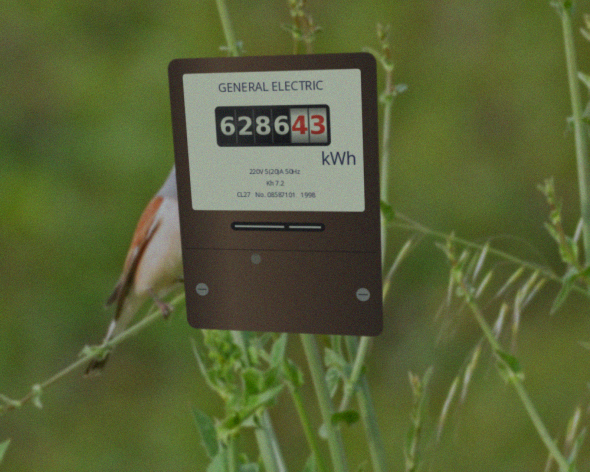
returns 6286.43 kWh
